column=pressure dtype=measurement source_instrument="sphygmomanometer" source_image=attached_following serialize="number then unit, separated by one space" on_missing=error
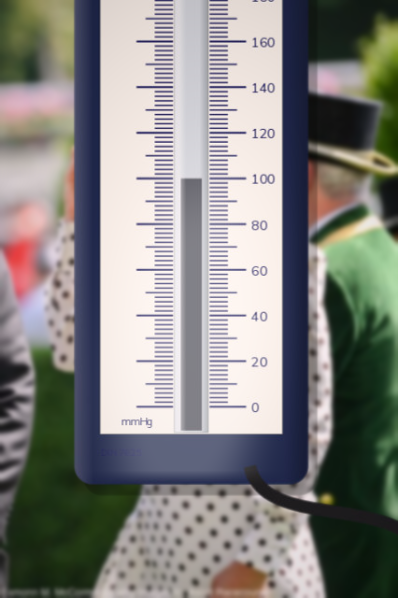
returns 100 mmHg
